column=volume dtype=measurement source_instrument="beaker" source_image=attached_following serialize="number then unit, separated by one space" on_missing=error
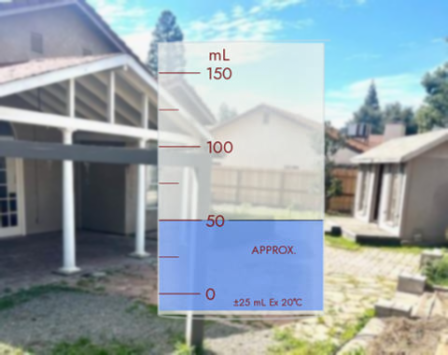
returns 50 mL
